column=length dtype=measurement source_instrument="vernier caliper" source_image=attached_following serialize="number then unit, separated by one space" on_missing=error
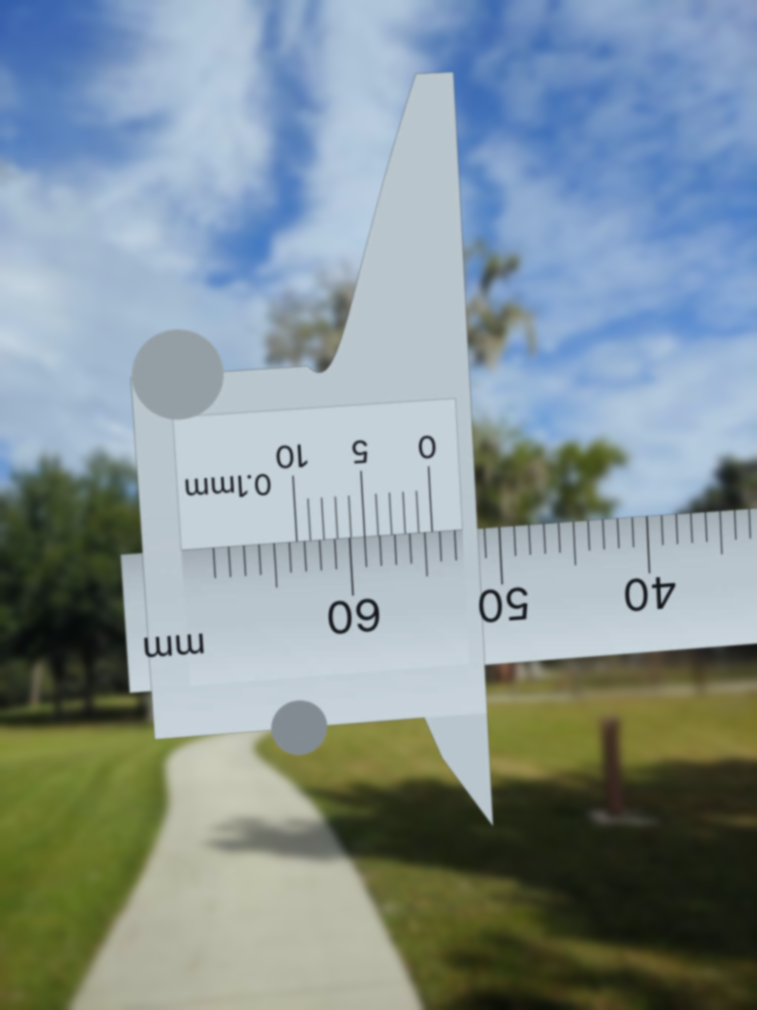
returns 54.5 mm
